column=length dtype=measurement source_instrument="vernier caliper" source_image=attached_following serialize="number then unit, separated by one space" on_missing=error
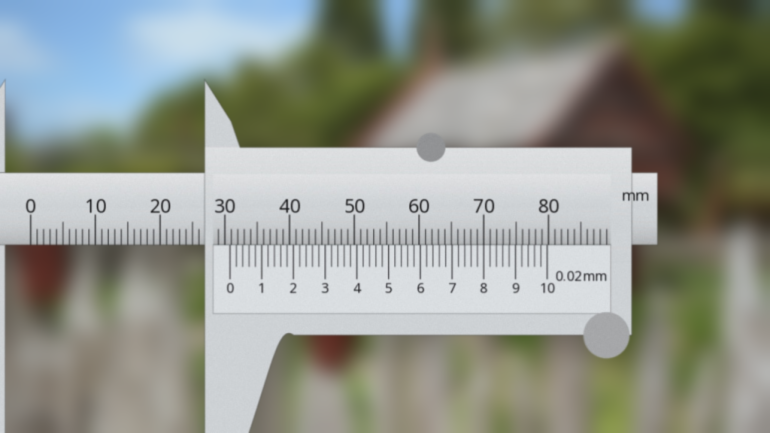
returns 30.8 mm
